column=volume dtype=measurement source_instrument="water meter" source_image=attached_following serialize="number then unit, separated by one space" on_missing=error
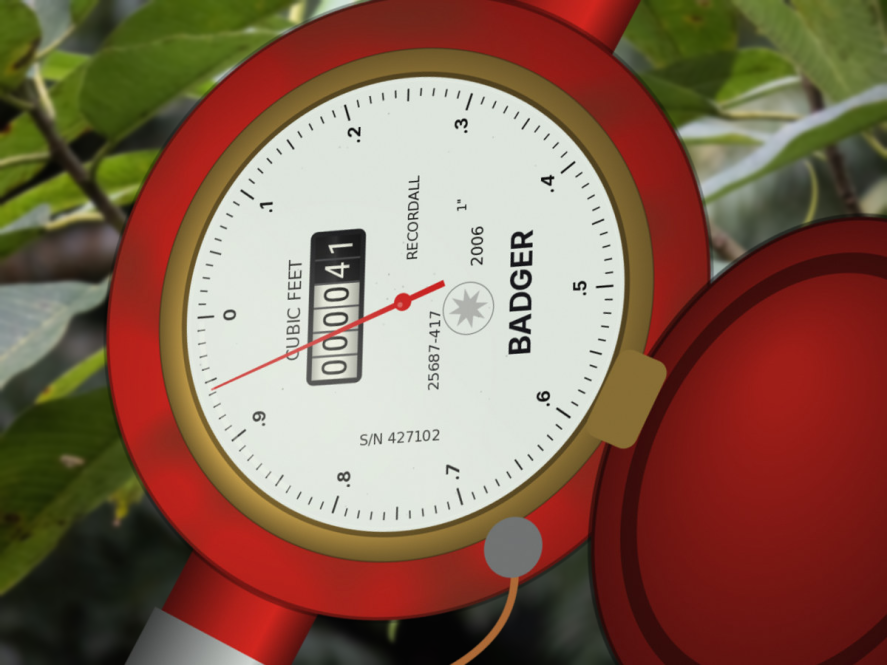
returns 40.94 ft³
